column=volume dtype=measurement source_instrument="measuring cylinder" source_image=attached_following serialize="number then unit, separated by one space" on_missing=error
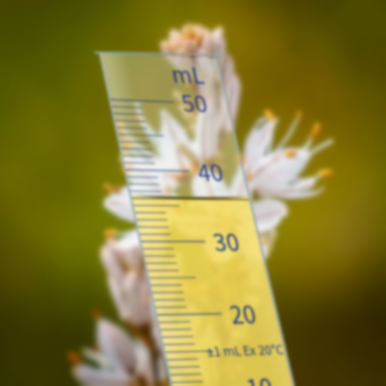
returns 36 mL
